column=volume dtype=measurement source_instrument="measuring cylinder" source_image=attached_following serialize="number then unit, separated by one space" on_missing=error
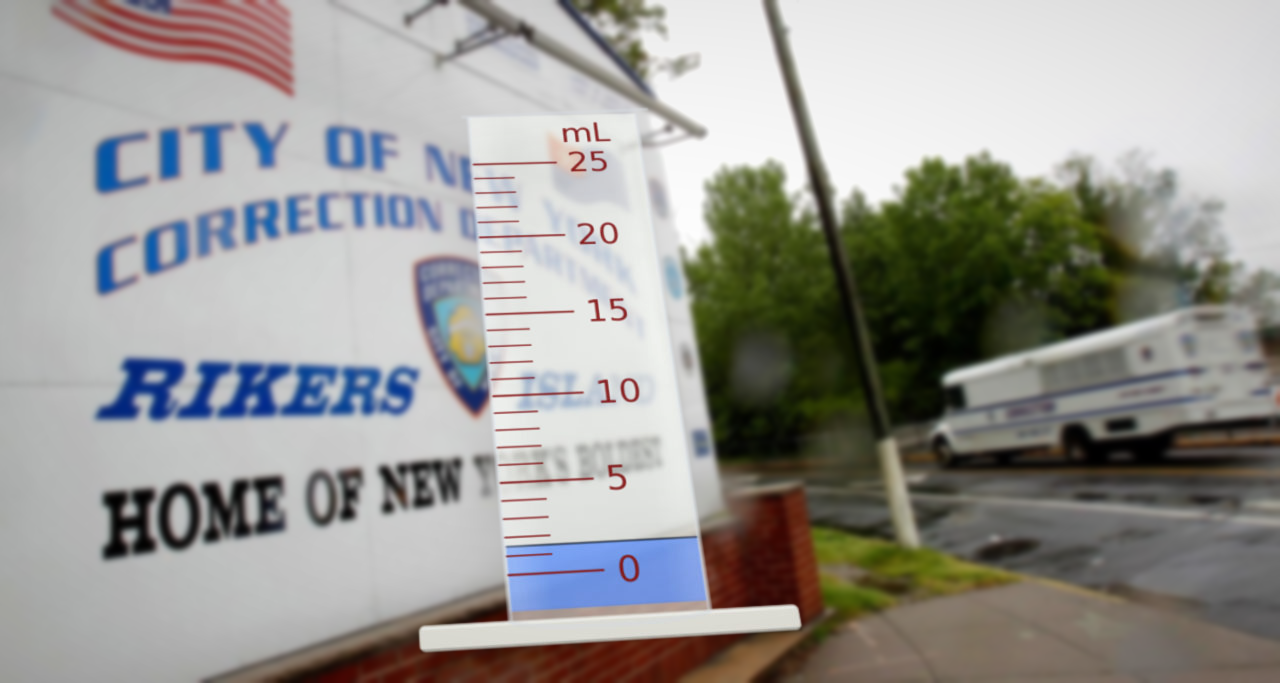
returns 1.5 mL
